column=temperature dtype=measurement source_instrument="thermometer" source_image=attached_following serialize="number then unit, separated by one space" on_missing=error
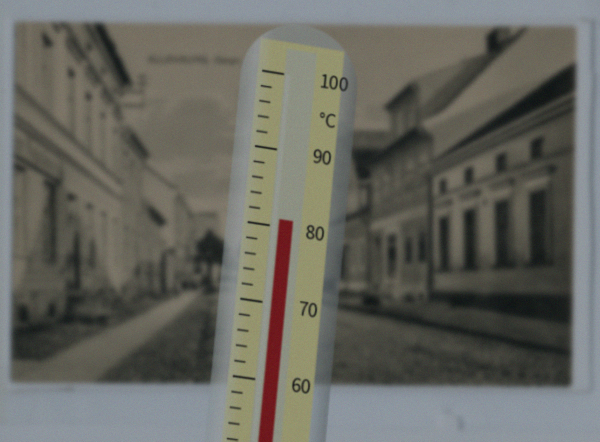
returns 81 °C
